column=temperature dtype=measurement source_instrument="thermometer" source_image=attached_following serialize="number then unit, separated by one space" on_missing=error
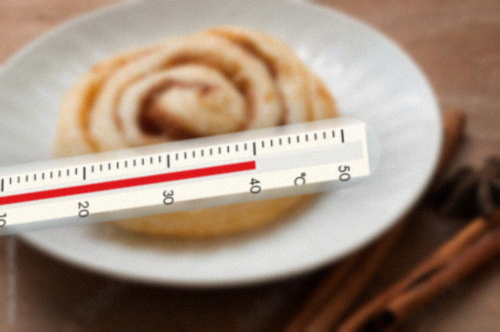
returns 40 °C
